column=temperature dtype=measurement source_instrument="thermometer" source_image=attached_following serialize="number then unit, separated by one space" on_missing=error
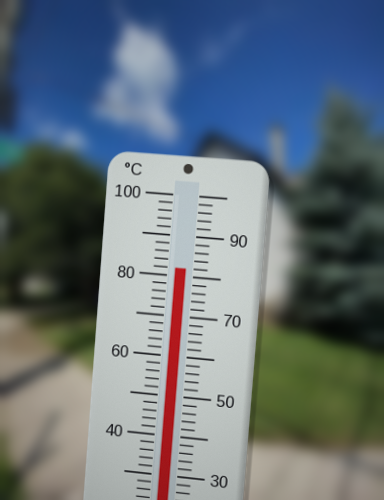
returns 82 °C
